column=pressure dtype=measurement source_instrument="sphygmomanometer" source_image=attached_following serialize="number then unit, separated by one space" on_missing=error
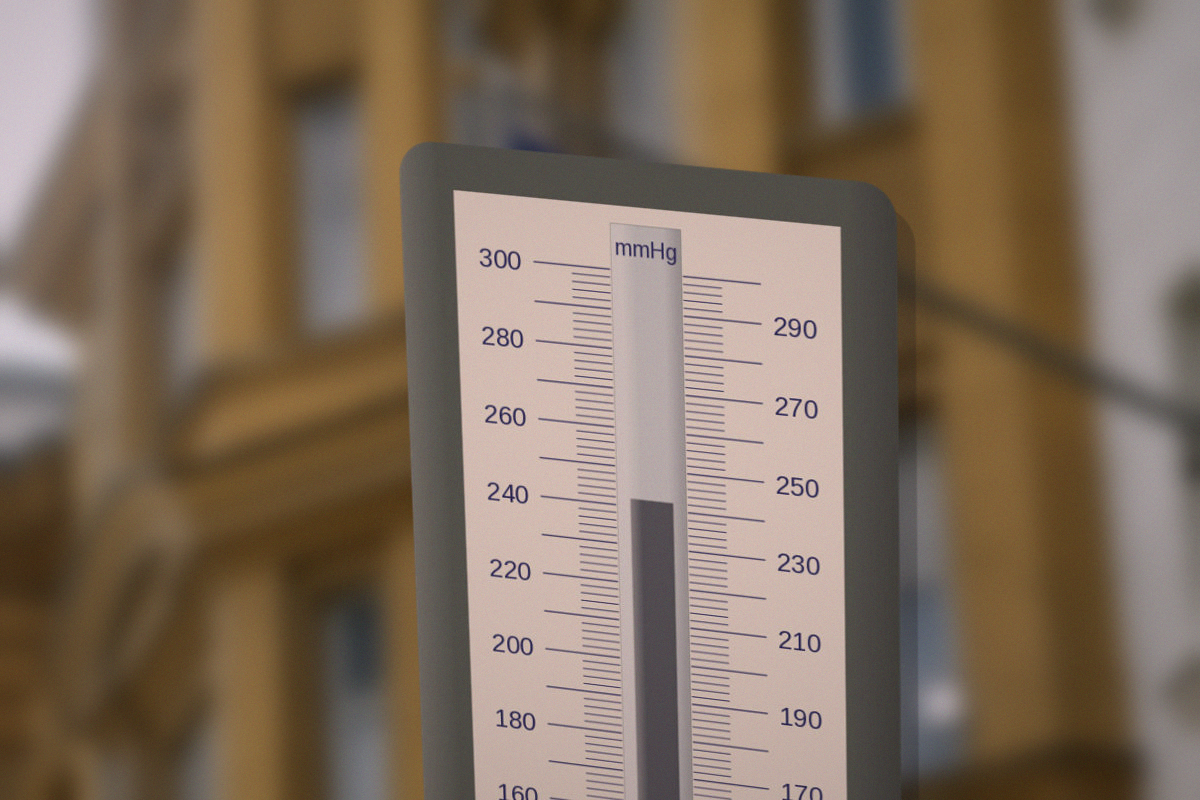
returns 242 mmHg
